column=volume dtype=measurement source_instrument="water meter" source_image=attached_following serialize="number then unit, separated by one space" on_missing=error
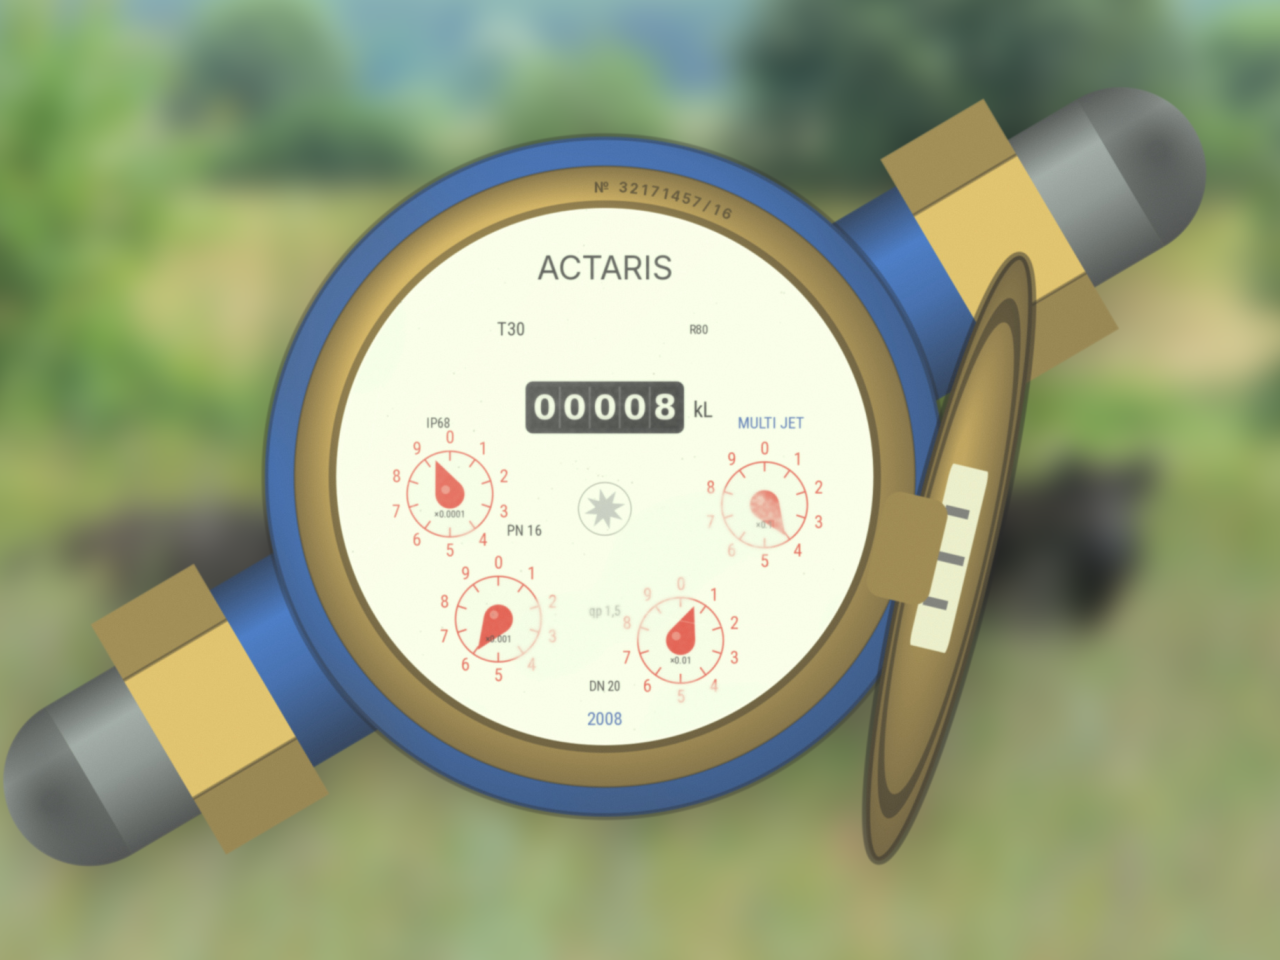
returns 8.4059 kL
